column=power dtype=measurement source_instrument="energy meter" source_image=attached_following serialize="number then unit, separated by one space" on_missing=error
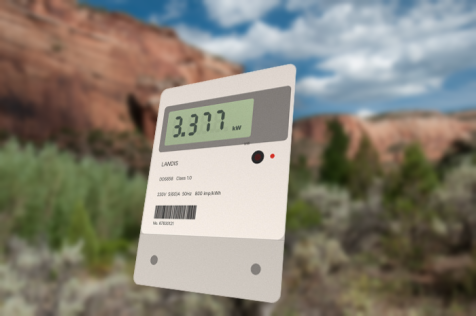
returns 3.377 kW
